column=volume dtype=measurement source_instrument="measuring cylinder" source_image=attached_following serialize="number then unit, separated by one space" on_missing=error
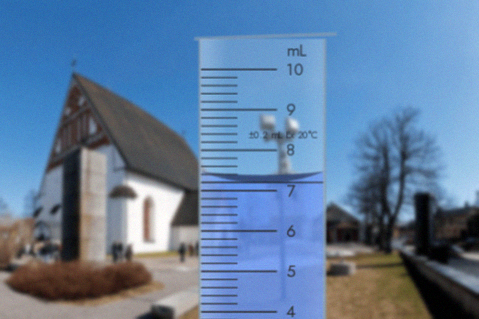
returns 7.2 mL
